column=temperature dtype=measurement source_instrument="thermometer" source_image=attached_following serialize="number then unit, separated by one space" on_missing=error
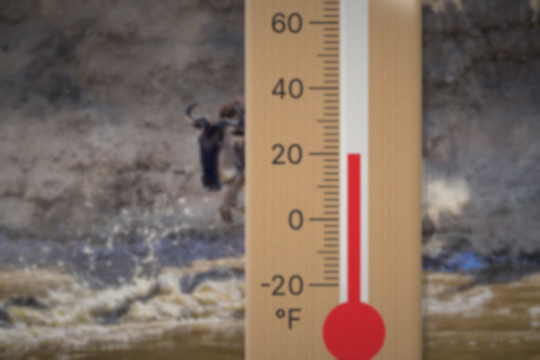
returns 20 °F
